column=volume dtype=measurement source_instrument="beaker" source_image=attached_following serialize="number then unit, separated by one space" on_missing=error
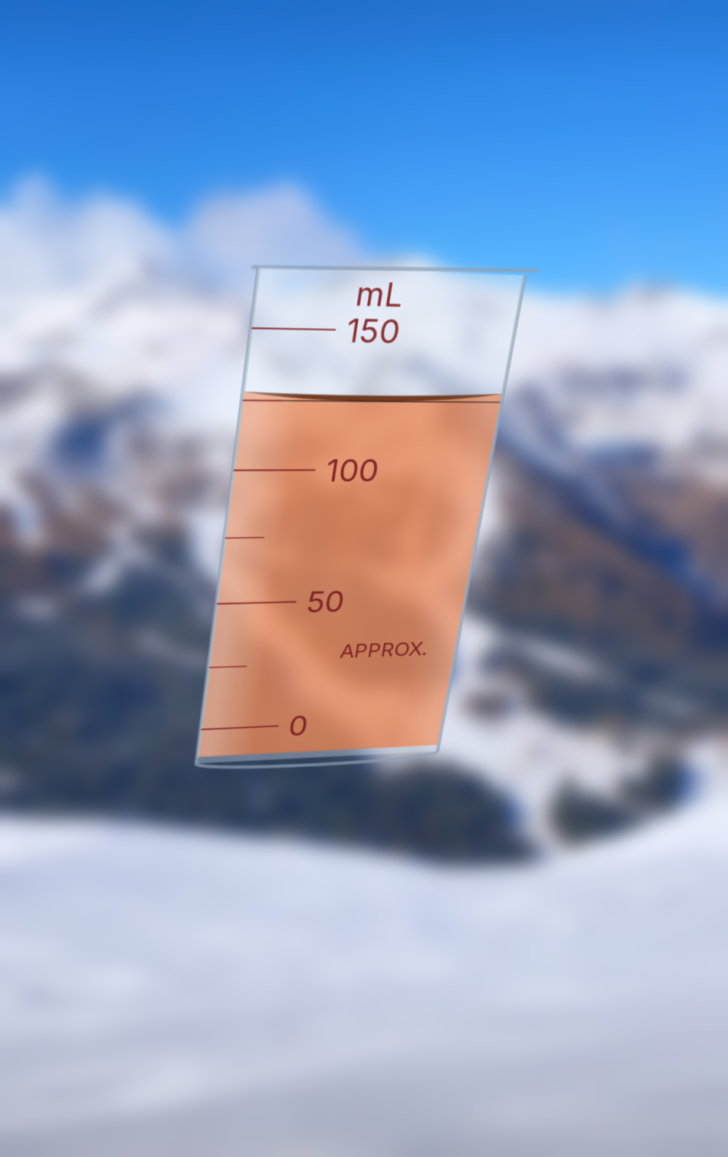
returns 125 mL
